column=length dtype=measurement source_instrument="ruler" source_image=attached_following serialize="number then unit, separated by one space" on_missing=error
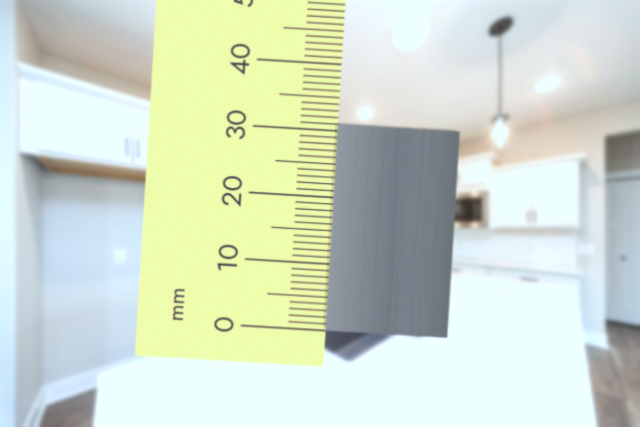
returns 31 mm
